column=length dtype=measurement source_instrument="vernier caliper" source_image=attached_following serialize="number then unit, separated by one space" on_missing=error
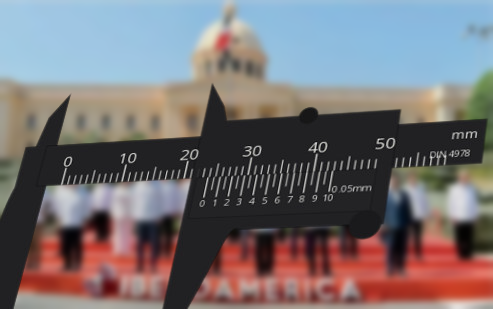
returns 23.8 mm
